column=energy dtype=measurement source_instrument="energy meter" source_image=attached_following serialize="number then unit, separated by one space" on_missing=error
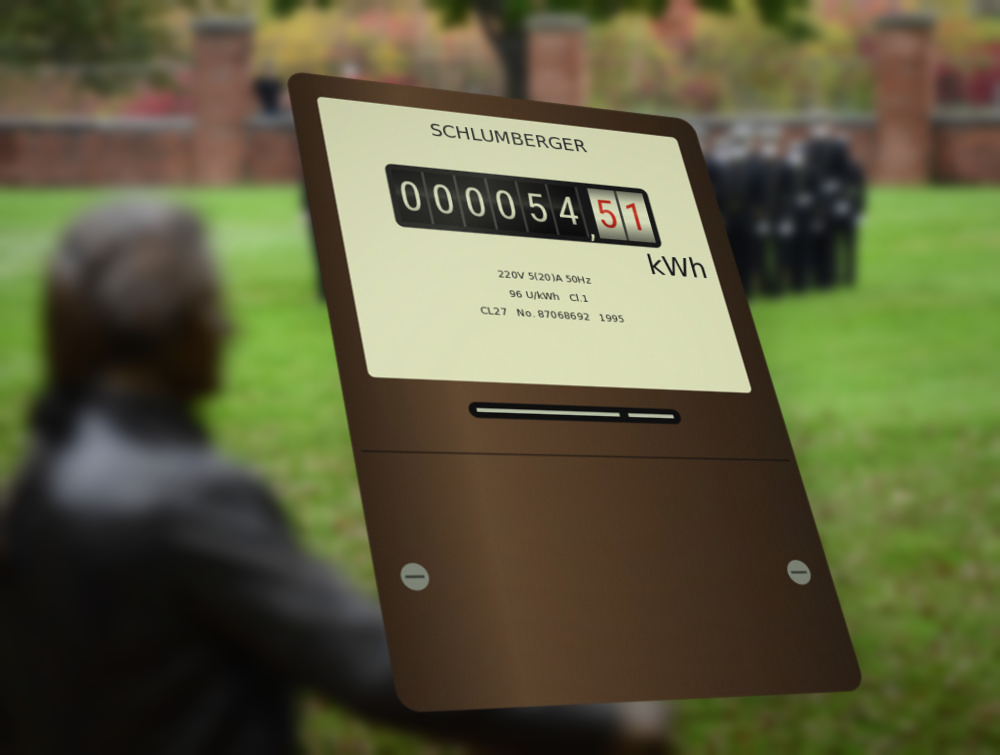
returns 54.51 kWh
